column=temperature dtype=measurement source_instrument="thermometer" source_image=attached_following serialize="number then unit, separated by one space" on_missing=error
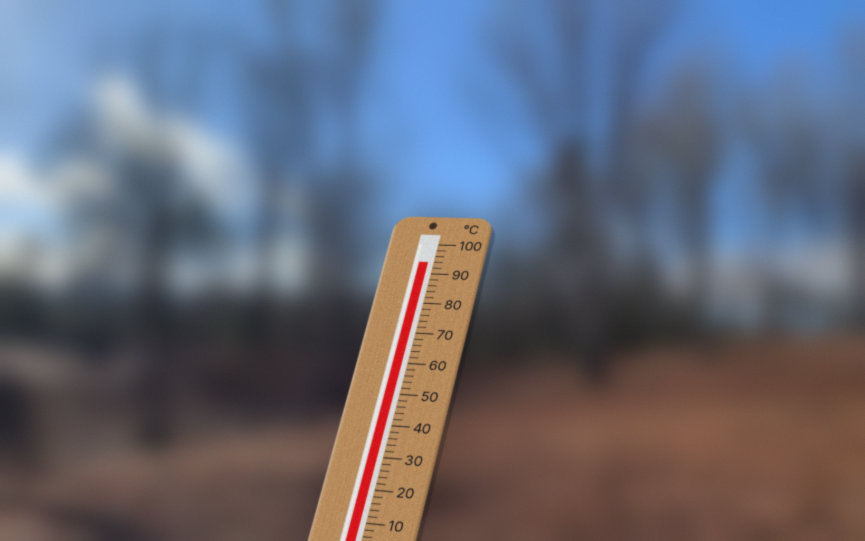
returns 94 °C
